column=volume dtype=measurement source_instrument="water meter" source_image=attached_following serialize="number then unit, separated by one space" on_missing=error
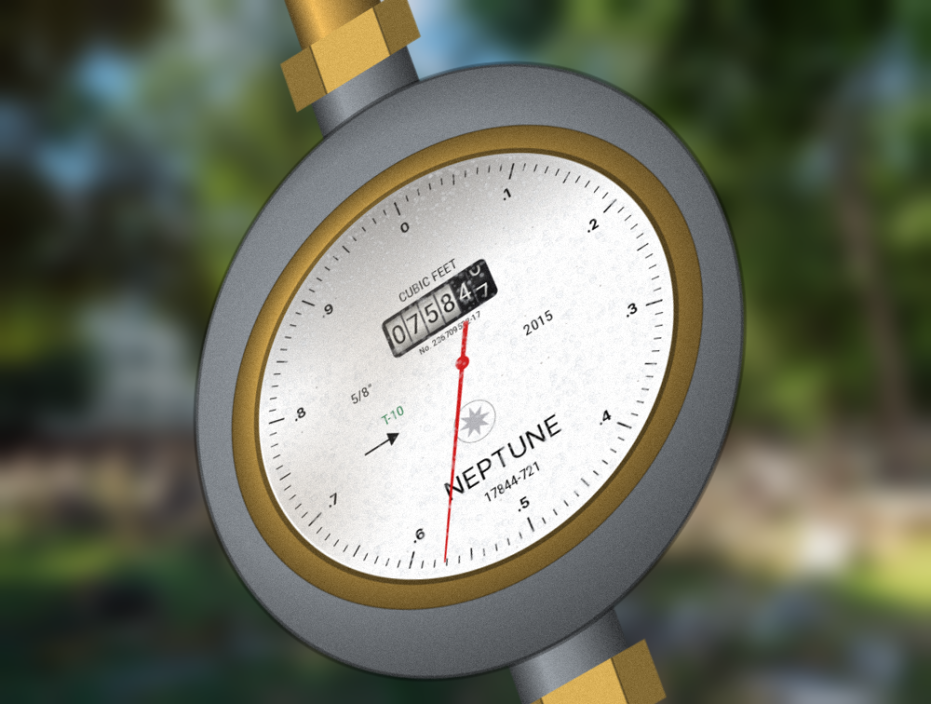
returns 75846.57 ft³
